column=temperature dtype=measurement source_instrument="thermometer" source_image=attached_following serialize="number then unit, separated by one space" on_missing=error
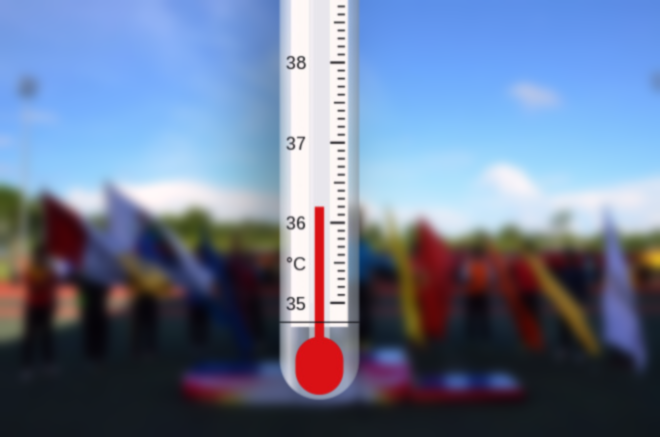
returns 36.2 °C
